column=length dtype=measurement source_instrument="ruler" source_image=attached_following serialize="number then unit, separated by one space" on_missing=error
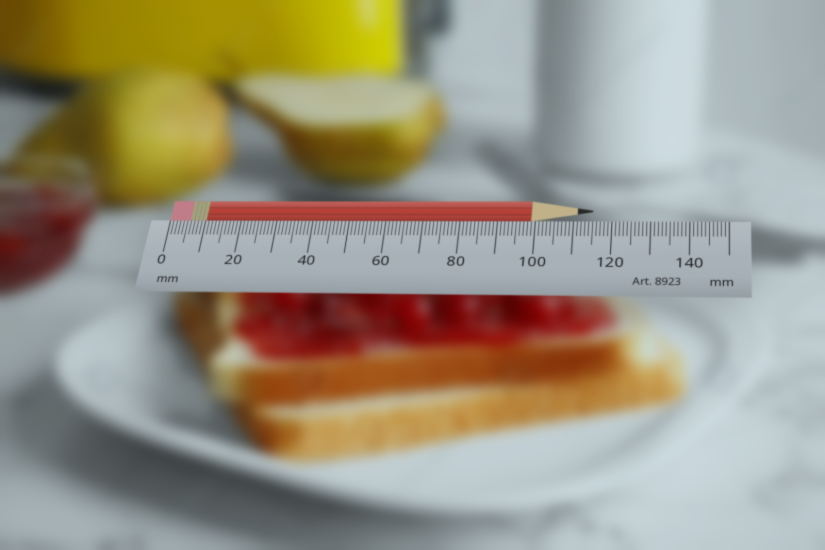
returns 115 mm
